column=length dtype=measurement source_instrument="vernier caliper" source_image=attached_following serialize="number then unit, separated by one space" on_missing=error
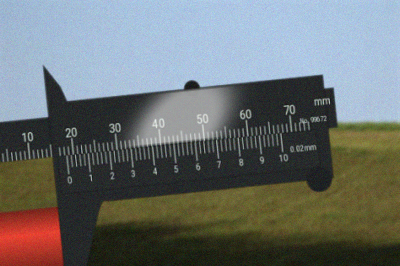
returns 18.5 mm
